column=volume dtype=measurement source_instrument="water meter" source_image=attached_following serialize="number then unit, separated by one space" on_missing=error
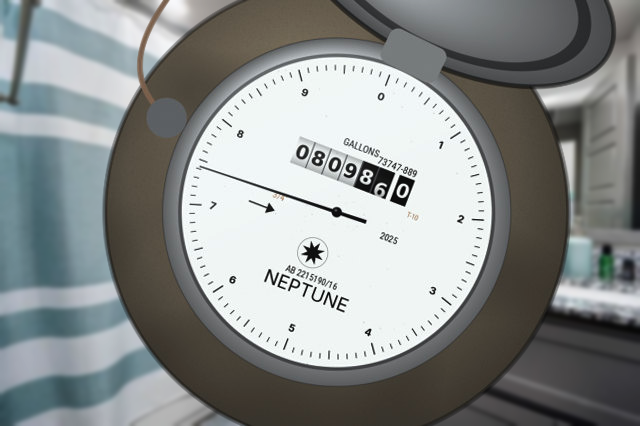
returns 809857.4 gal
